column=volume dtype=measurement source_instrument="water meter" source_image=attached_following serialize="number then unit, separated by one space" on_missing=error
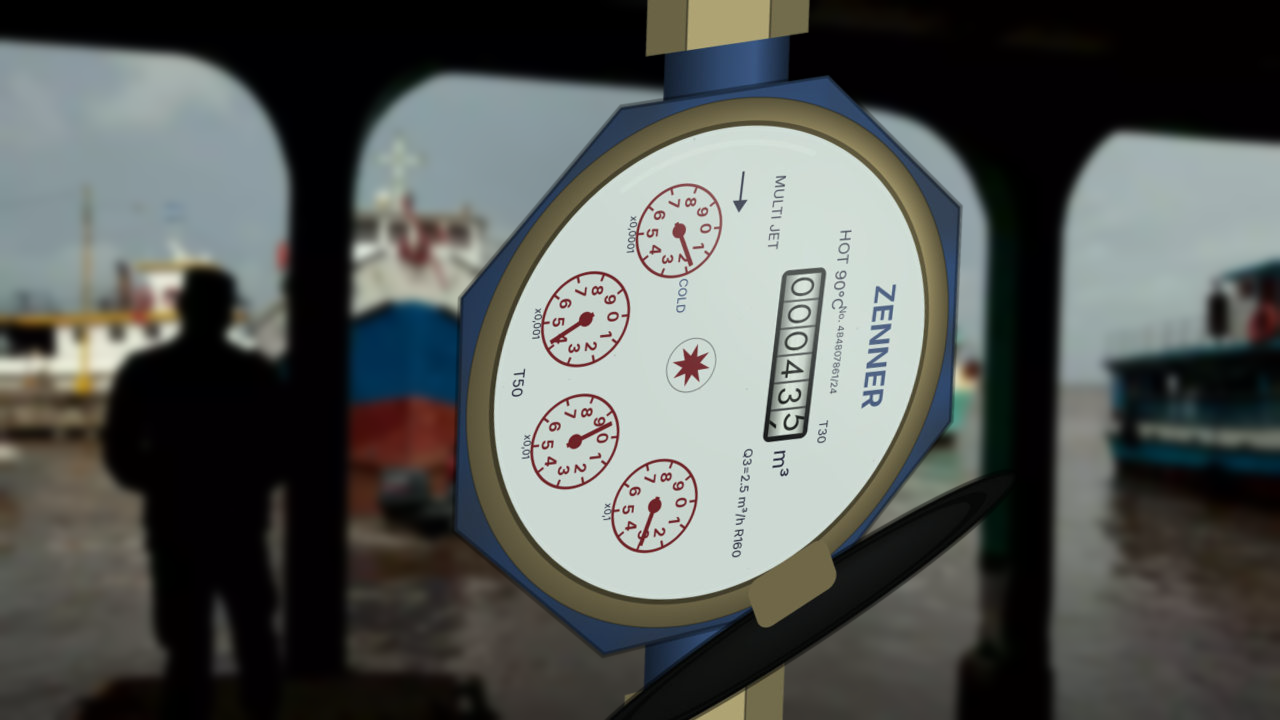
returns 435.2941 m³
